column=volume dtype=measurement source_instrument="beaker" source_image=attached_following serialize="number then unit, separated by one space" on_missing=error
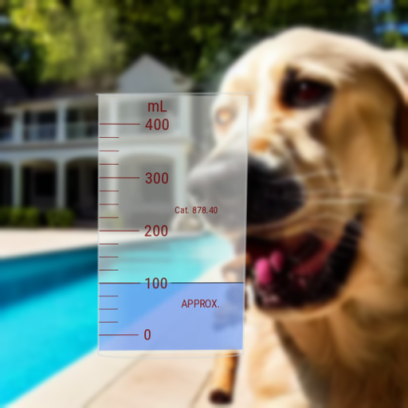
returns 100 mL
